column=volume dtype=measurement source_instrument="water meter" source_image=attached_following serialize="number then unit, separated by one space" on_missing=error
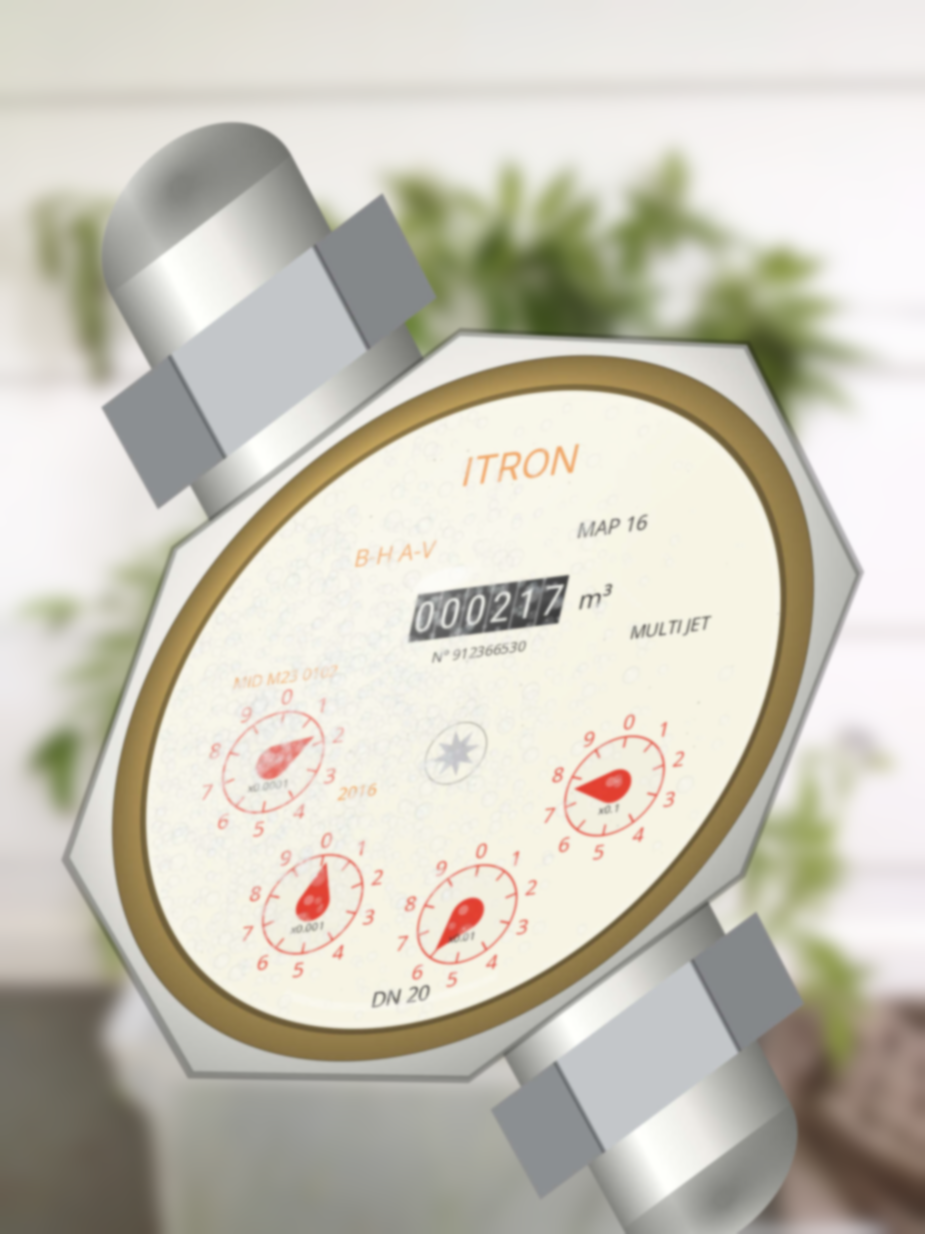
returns 217.7601 m³
